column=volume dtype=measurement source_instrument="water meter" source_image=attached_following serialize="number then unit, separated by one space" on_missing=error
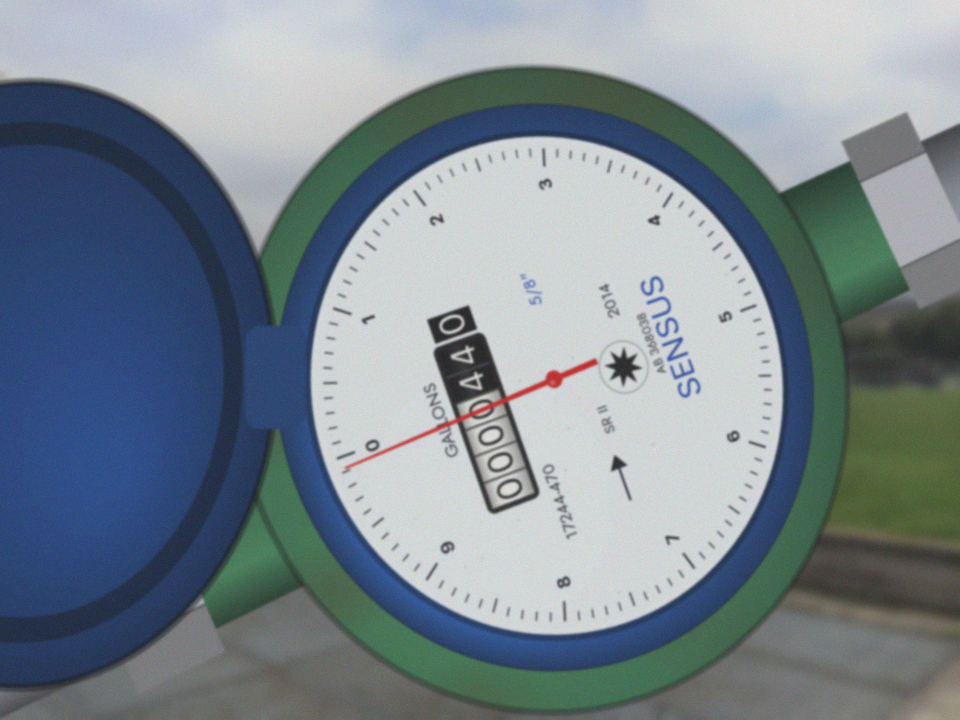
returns 439.9 gal
